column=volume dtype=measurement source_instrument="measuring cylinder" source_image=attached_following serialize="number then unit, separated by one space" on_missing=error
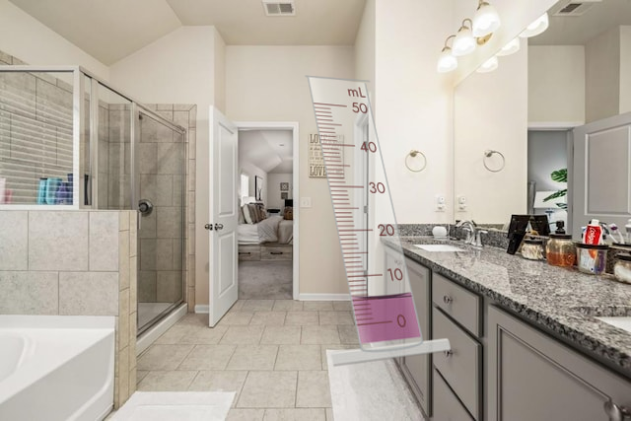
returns 5 mL
